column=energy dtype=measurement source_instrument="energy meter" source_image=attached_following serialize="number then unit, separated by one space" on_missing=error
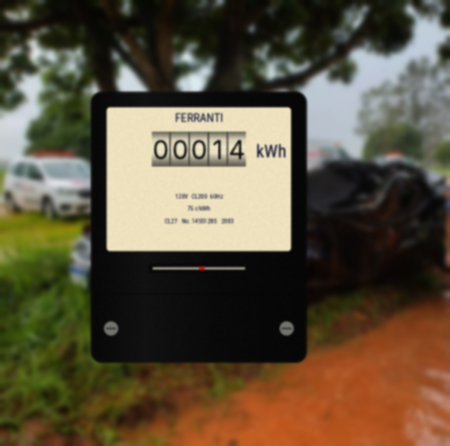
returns 14 kWh
